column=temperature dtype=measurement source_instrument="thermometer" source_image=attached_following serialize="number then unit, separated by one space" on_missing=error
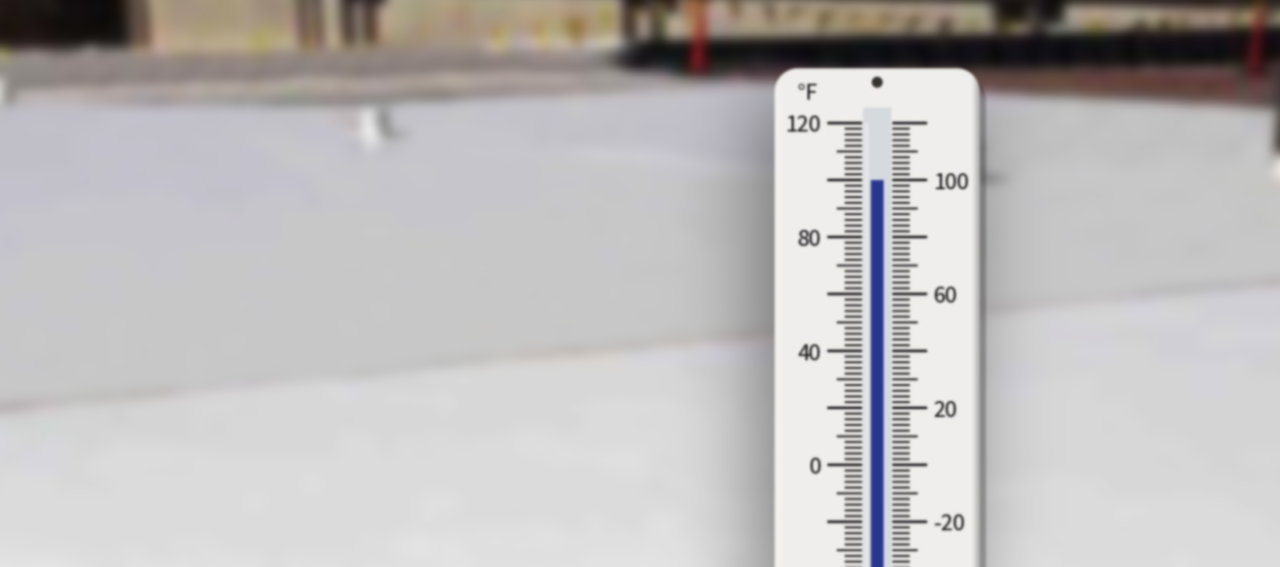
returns 100 °F
